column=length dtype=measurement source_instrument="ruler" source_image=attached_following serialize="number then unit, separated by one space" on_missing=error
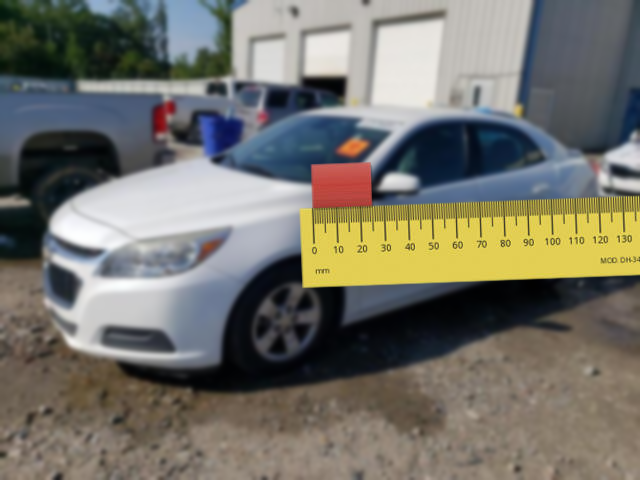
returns 25 mm
